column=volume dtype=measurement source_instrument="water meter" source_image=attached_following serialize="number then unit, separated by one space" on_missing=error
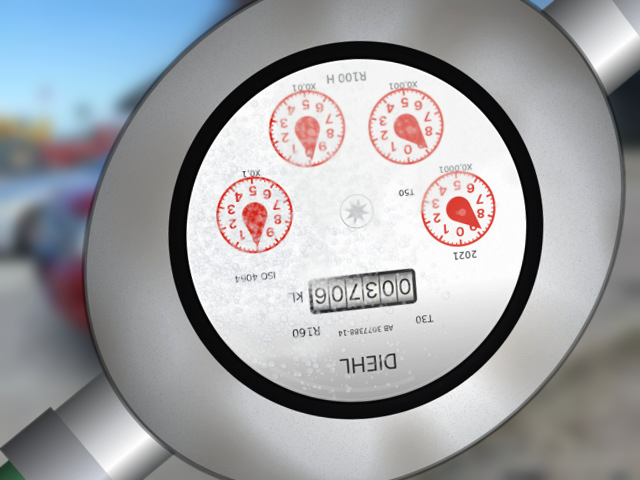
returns 3705.9988 kL
